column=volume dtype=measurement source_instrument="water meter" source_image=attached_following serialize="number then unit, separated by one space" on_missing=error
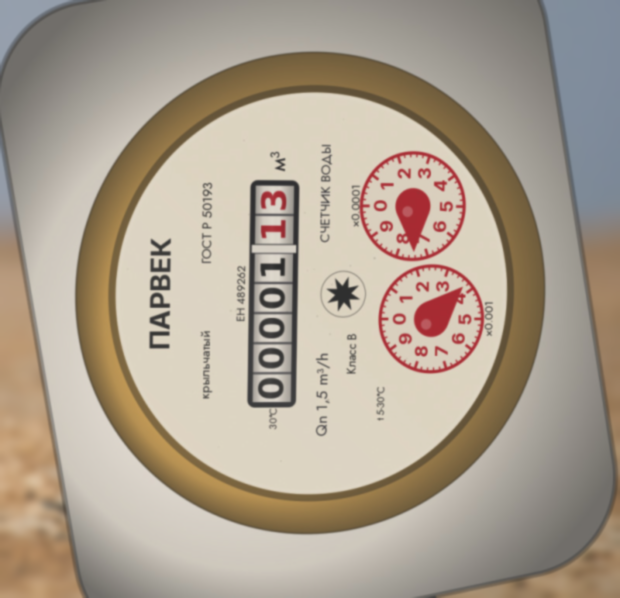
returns 1.1337 m³
